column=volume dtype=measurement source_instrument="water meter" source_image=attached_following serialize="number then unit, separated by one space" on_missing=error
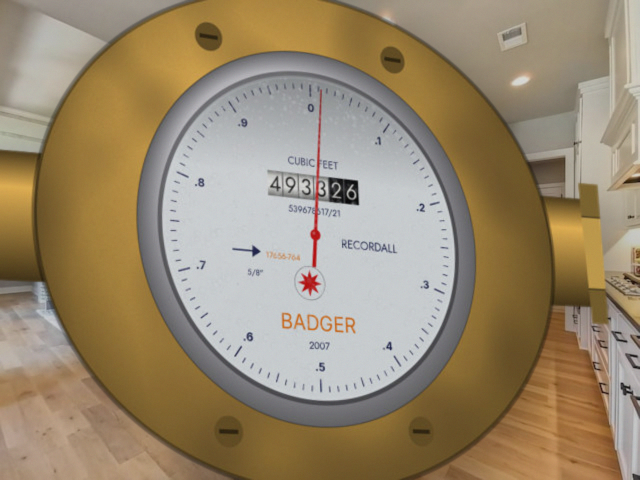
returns 493326.01 ft³
